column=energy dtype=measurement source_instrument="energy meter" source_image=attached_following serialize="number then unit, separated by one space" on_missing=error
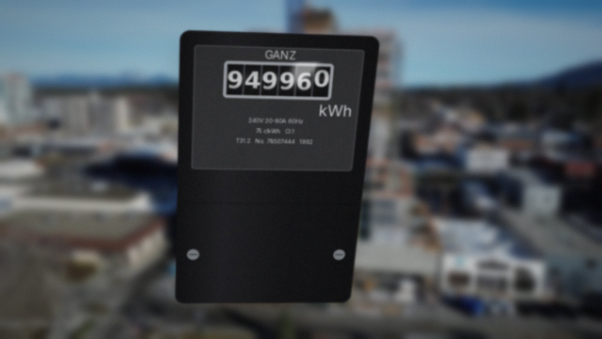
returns 949960 kWh
